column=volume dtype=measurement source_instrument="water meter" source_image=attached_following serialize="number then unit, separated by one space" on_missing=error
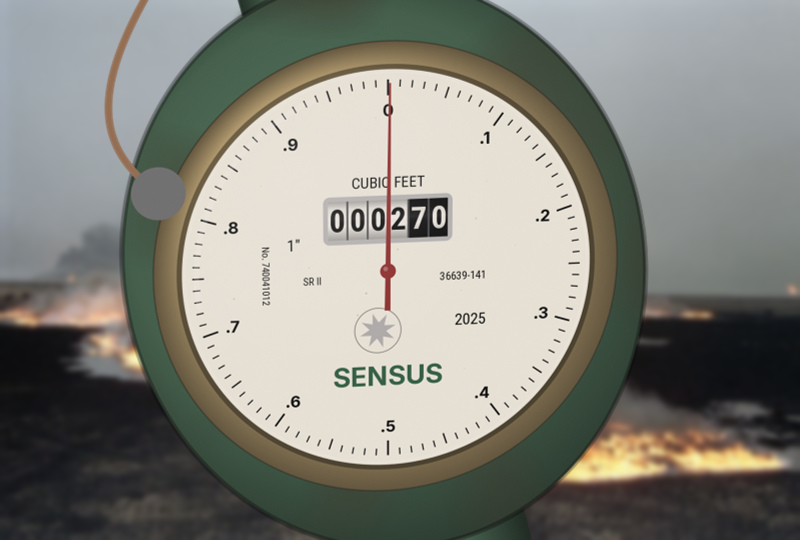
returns 270.00 ft³
